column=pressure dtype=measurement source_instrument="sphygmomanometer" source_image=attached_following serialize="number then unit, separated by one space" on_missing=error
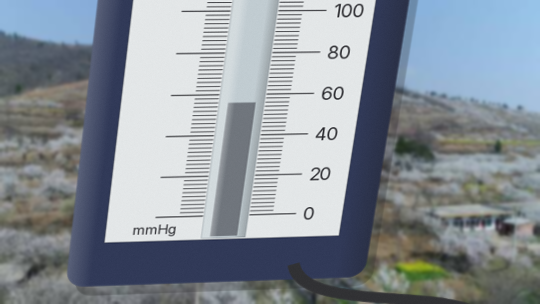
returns 56 mmHg
